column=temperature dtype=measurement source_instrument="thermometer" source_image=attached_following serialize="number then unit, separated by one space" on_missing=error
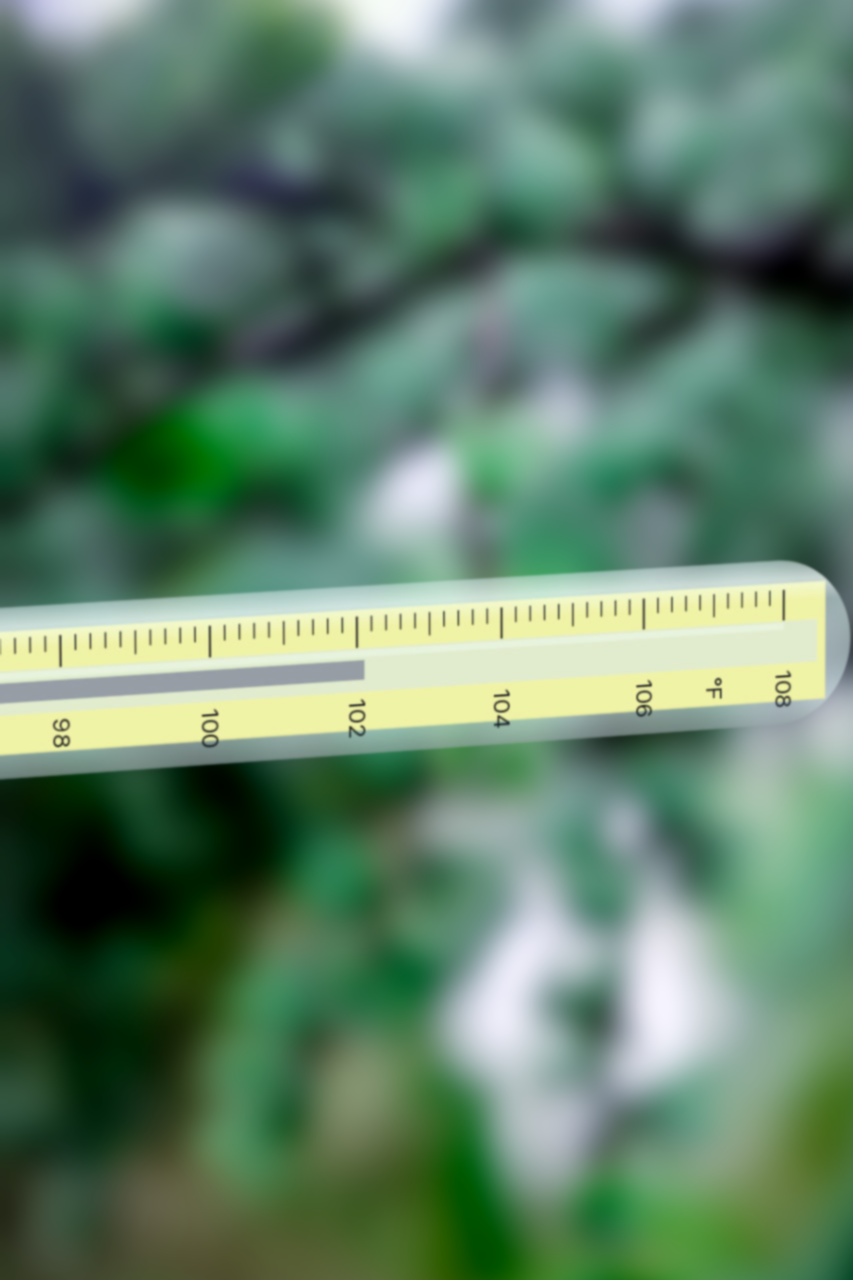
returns 102.1 °F
